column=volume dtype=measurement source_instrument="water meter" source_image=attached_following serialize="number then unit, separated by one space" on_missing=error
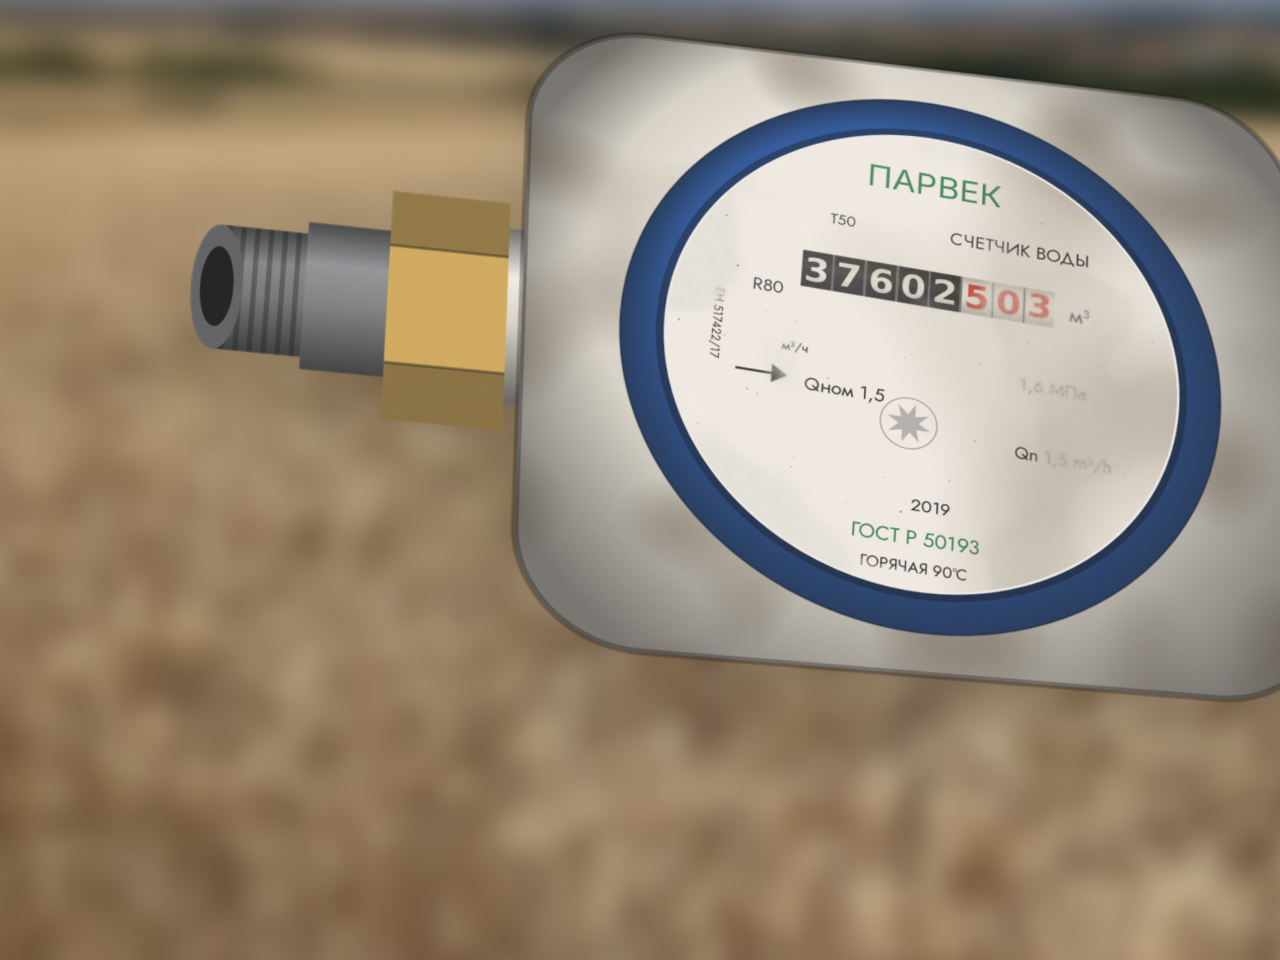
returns 37602.503 m³
